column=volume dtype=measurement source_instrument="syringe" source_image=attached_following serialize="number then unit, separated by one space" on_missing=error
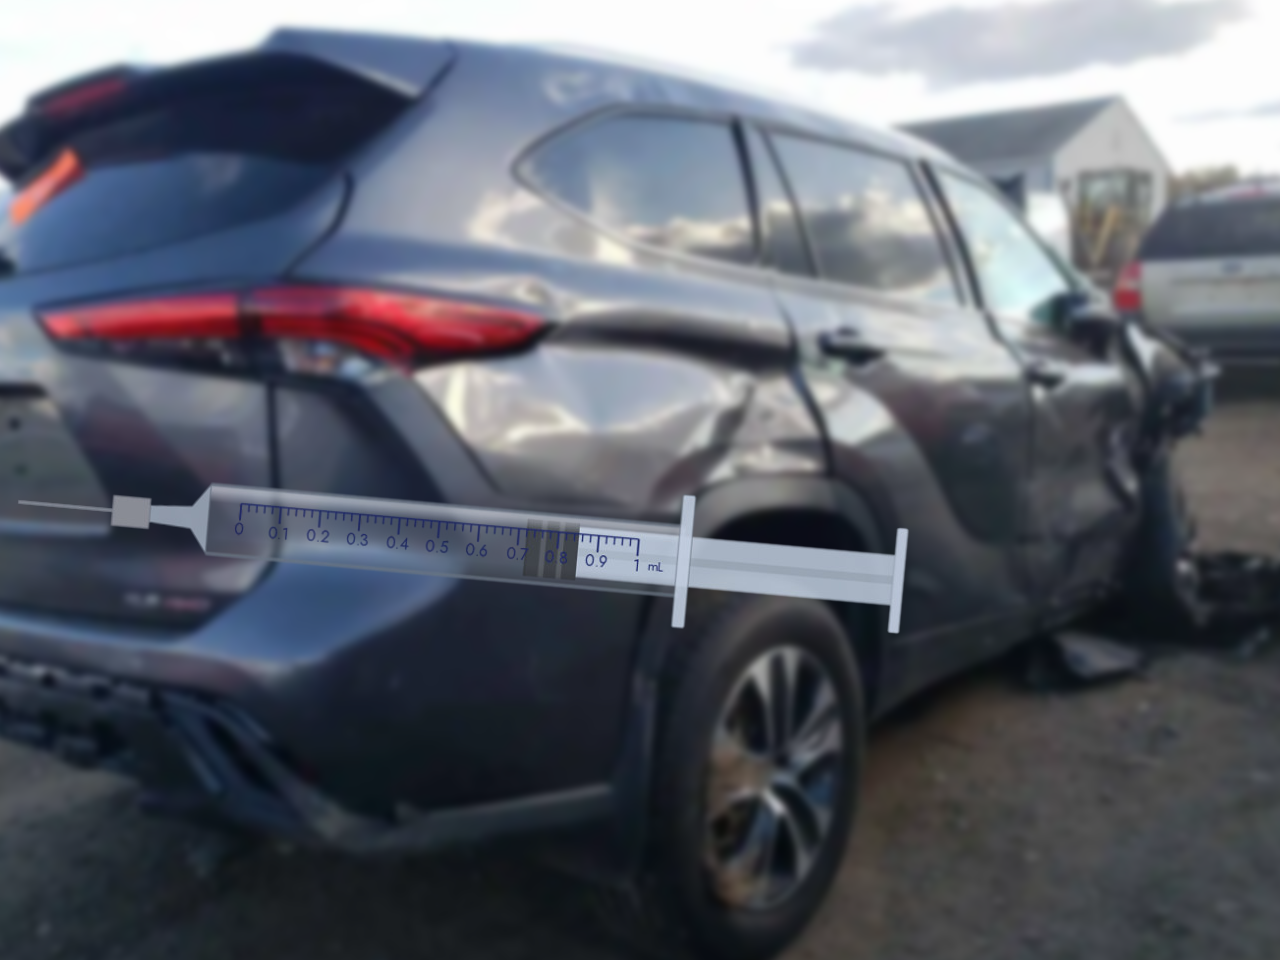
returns 0.72 mL
